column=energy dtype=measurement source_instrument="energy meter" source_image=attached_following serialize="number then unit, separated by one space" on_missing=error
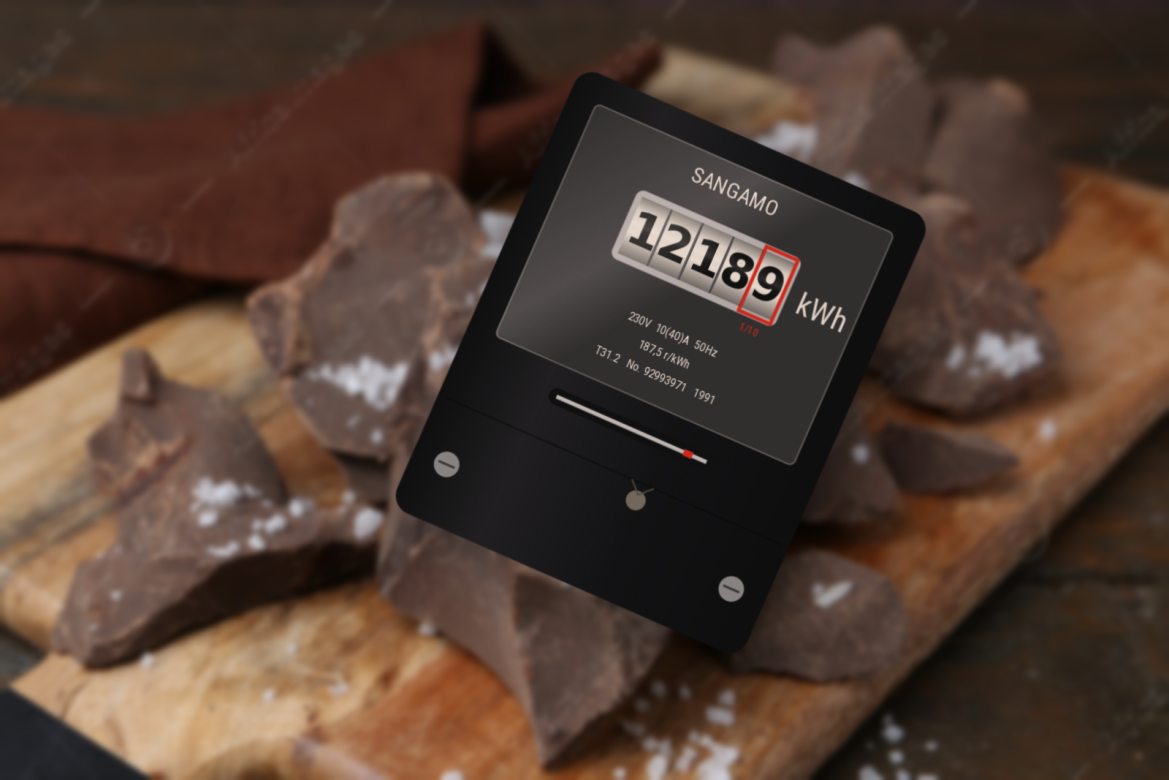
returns 1218.9 kWh
